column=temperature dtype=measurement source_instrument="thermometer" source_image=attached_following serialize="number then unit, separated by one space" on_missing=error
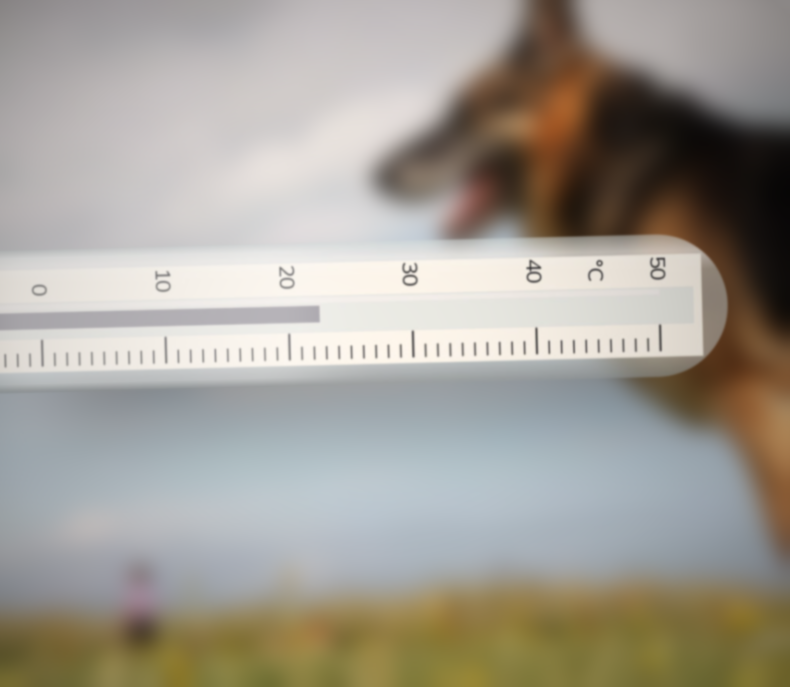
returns 22.5 °C
